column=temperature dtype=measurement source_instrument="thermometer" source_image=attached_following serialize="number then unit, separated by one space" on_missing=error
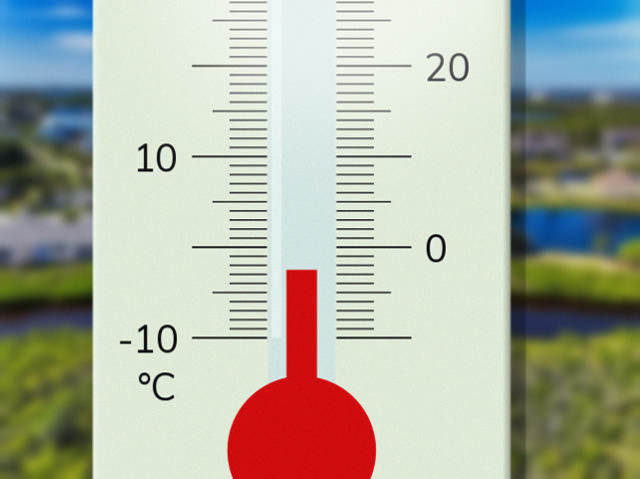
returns -2.5 °C
